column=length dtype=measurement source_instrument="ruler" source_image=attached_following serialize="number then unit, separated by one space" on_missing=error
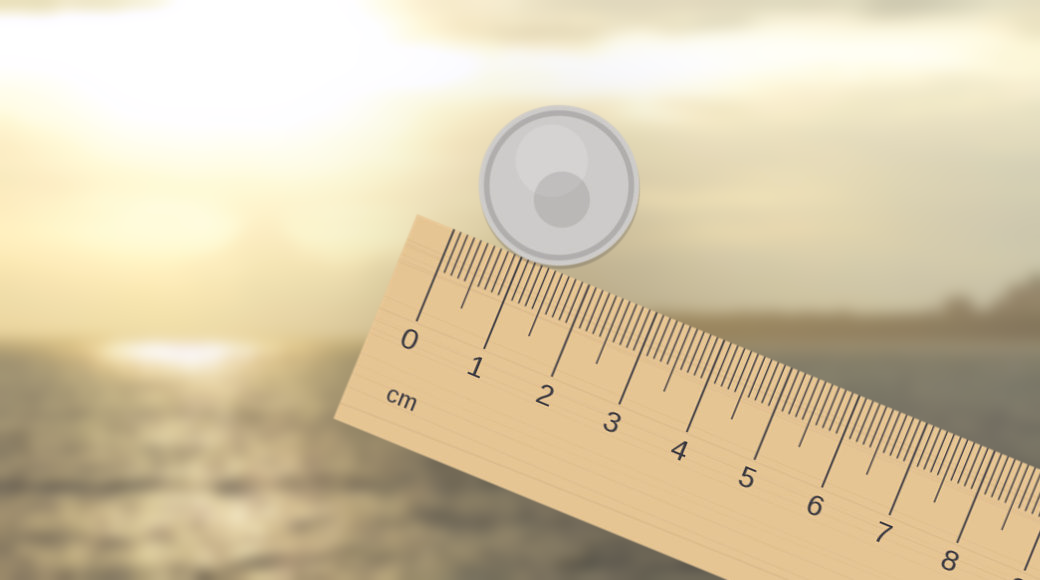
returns 2.2 cm
